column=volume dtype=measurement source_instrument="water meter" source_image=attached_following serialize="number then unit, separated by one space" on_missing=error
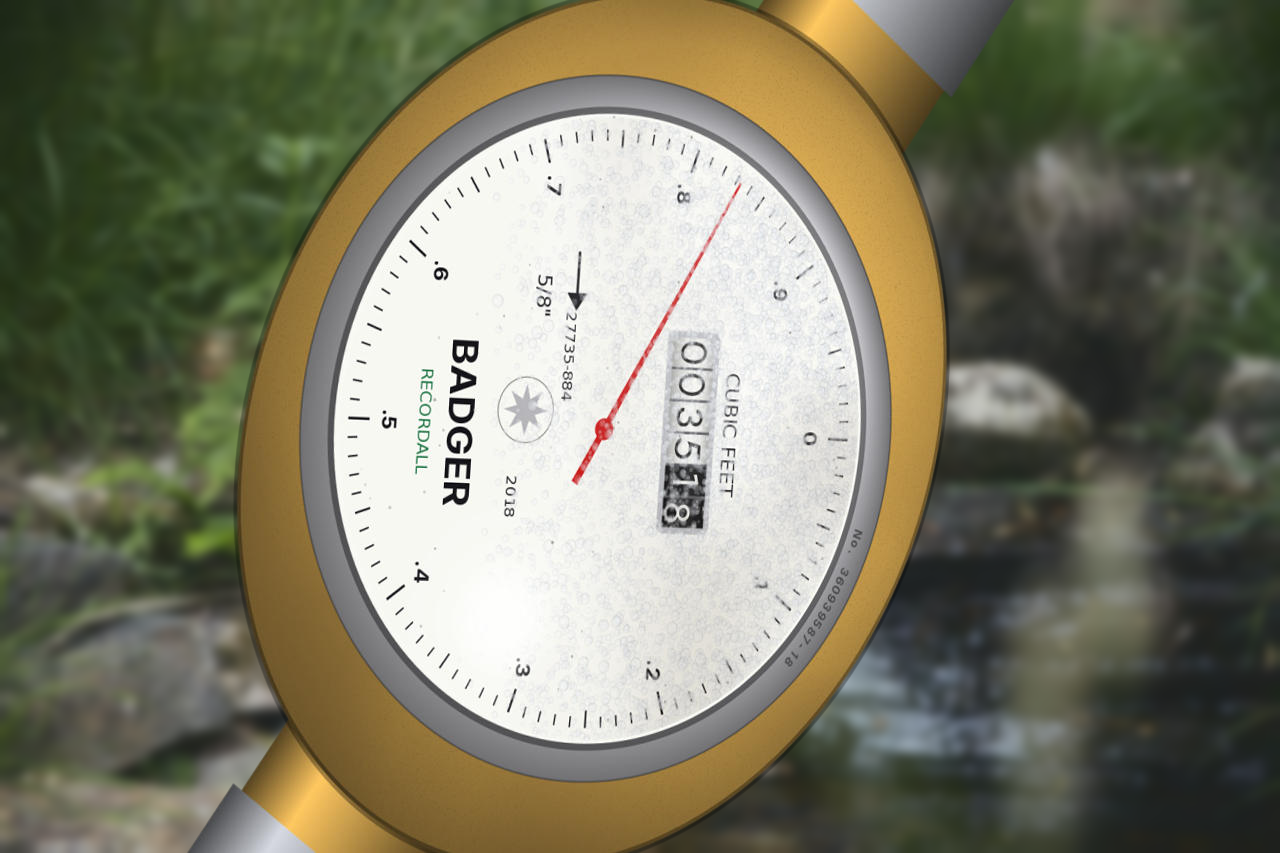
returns 3517.83 ft³
